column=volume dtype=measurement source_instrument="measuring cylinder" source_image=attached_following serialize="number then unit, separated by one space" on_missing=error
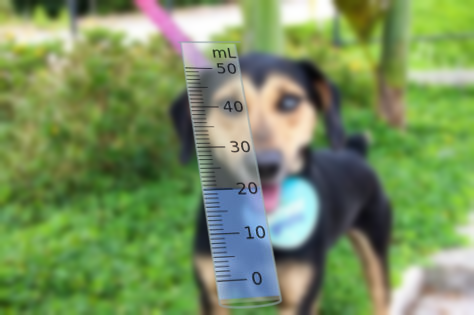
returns 20 mL
